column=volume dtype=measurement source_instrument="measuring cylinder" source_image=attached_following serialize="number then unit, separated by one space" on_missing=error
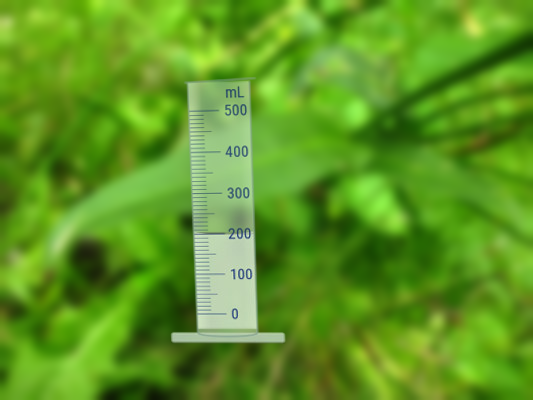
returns 200 mL
